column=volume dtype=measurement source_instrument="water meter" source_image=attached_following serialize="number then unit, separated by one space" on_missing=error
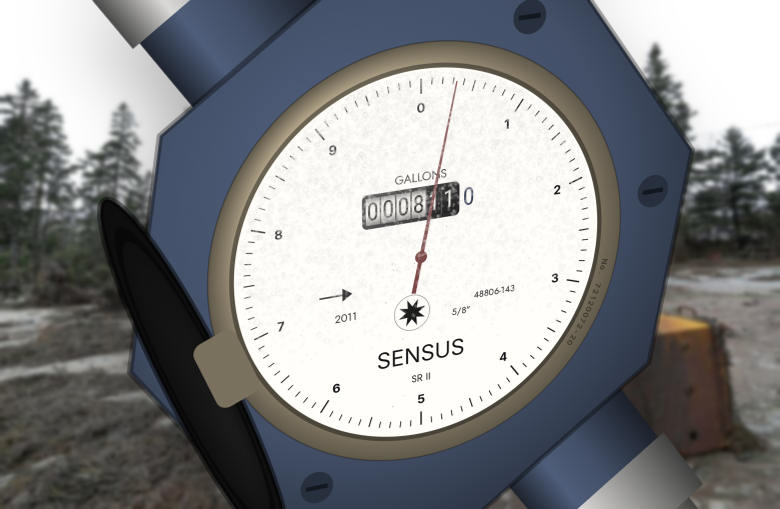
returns 8110.3 gal
